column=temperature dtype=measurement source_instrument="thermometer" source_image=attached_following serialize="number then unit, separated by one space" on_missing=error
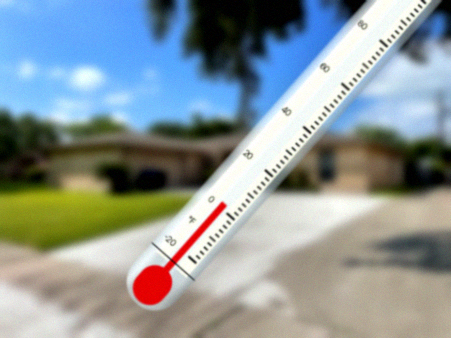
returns 2 °F
